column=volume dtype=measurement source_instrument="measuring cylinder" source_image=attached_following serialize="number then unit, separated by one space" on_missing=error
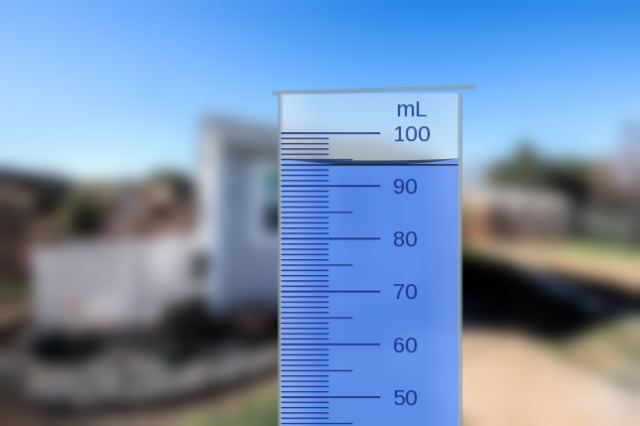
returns 94 mL
